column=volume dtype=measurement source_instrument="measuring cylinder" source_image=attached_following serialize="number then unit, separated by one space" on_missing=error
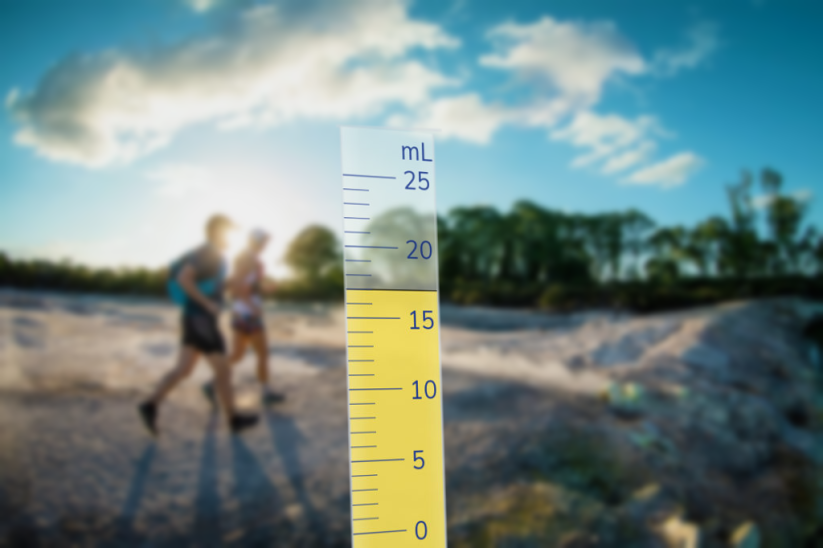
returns 17 mL
